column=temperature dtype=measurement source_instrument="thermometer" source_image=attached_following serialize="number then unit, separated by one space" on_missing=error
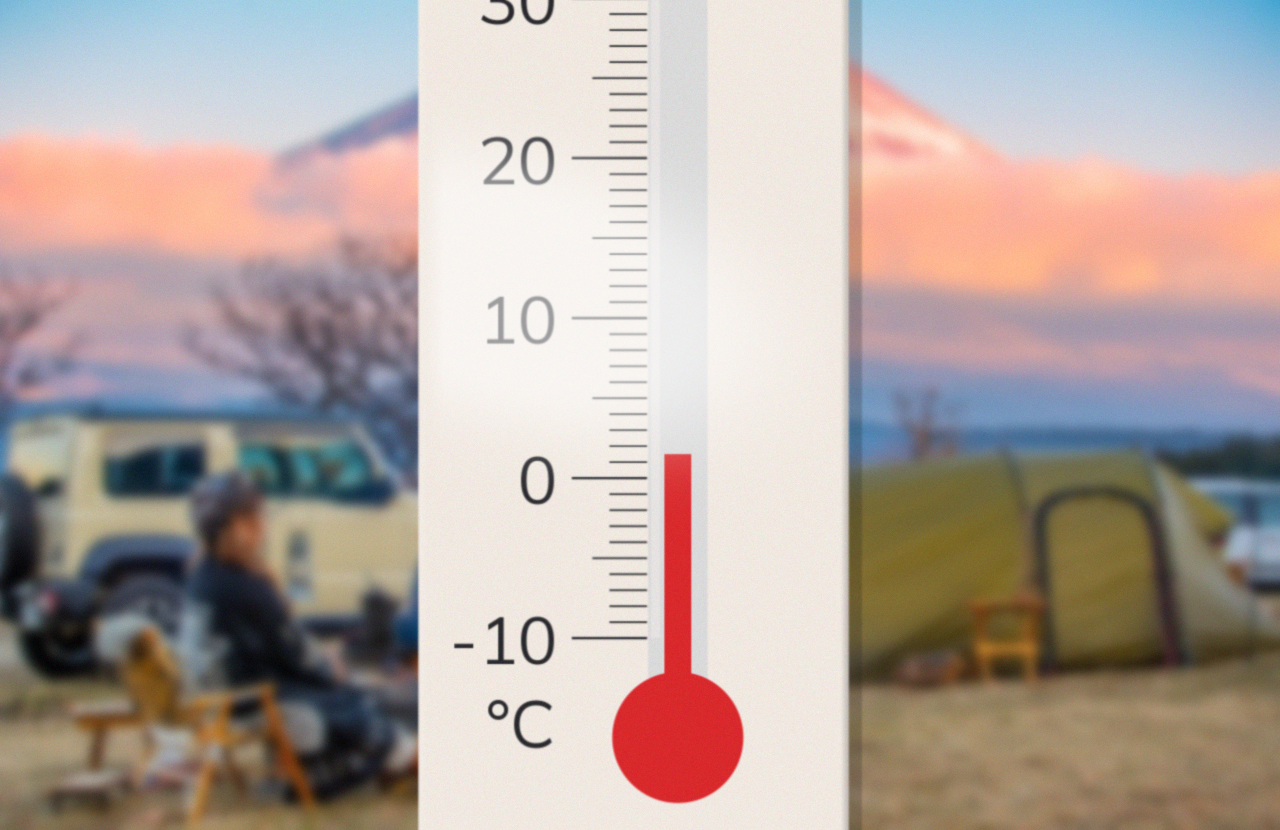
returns 1.5 °C
